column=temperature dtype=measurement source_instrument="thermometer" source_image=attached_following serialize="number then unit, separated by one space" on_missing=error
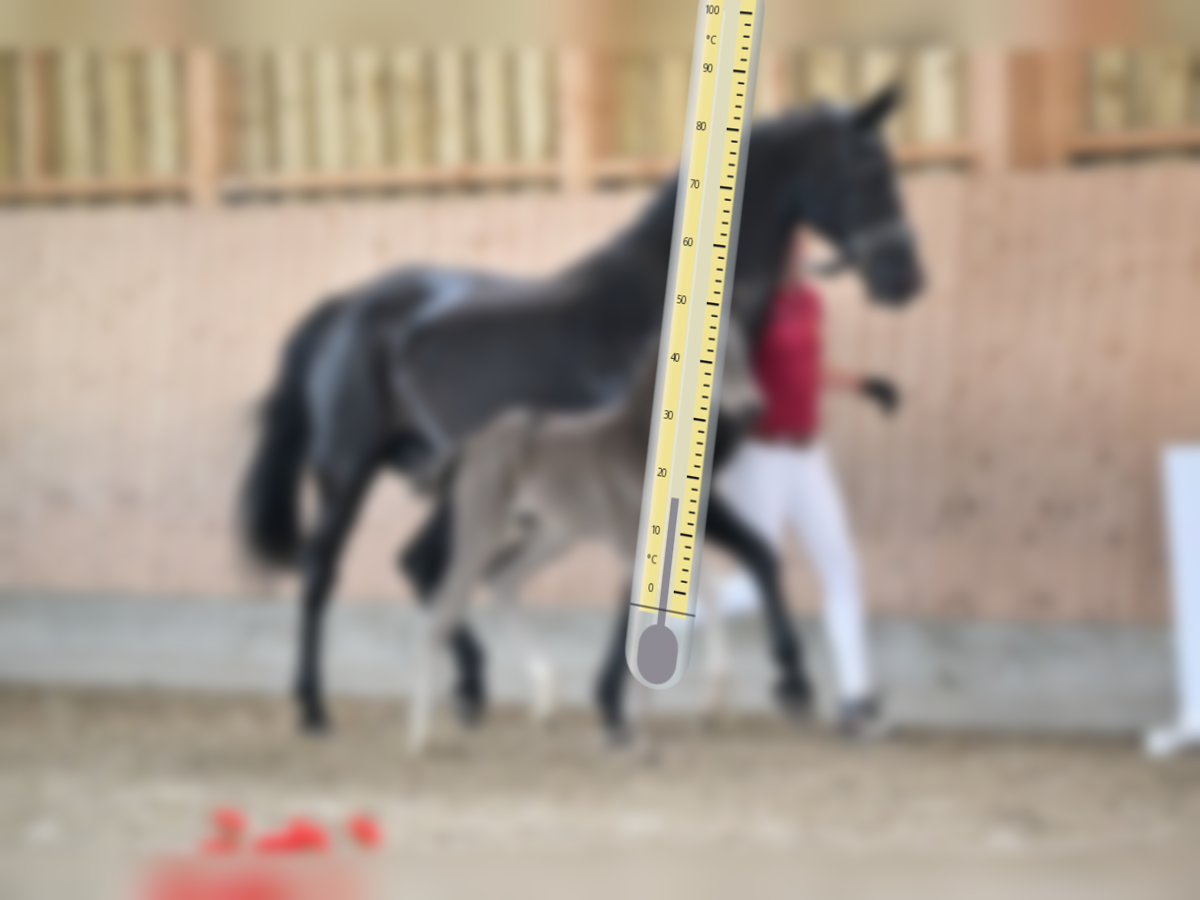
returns 16 °C
